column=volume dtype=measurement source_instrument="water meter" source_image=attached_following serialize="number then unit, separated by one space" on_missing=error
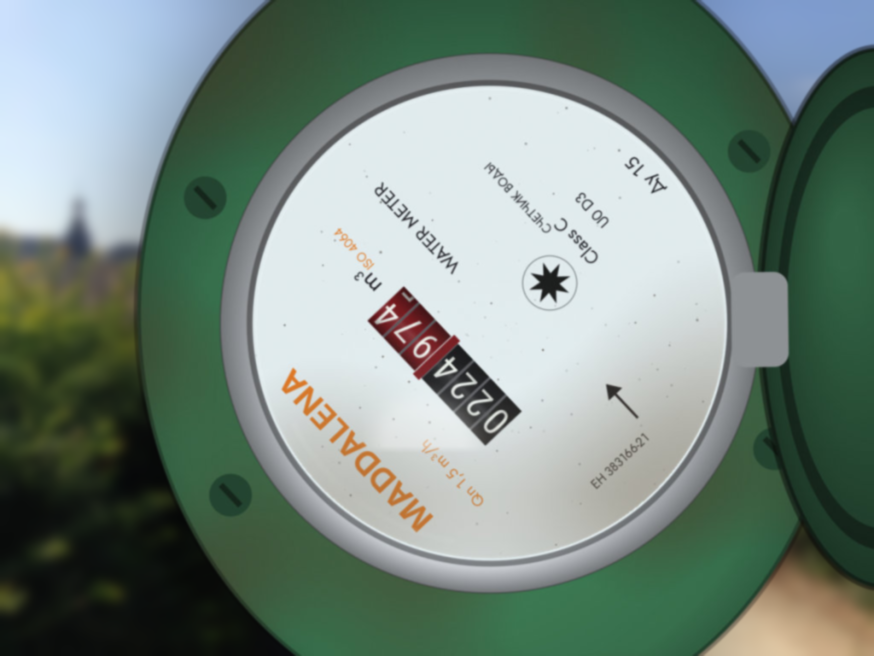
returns 224.974 m³
